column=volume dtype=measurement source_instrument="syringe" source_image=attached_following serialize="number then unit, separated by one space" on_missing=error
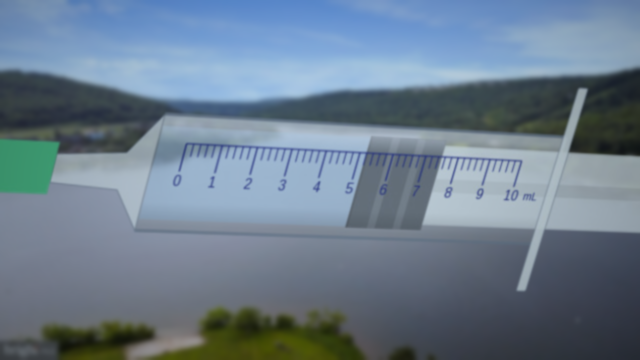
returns 5.2 mL
